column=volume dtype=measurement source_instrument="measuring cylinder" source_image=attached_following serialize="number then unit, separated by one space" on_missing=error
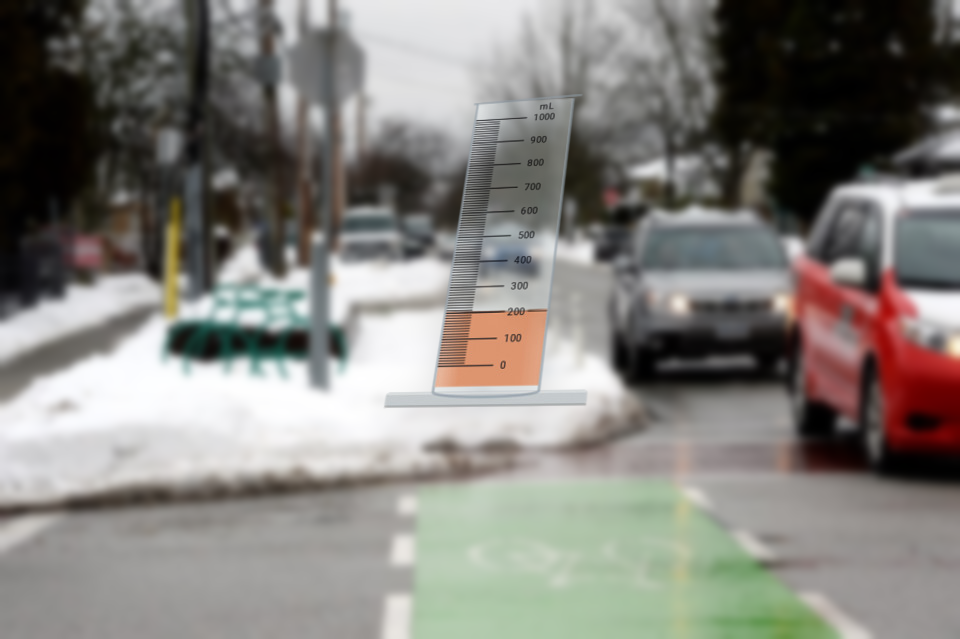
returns 200 mL
